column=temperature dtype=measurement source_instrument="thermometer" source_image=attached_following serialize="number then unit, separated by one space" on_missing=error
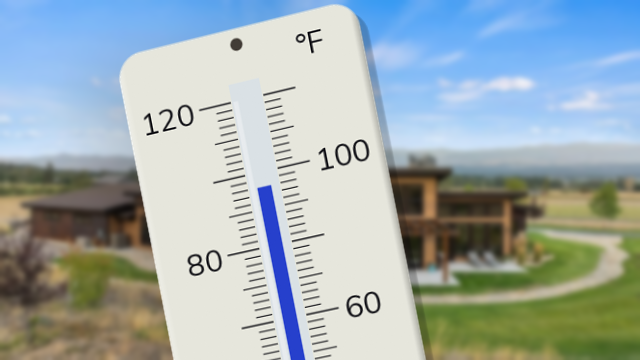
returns 96 °F
